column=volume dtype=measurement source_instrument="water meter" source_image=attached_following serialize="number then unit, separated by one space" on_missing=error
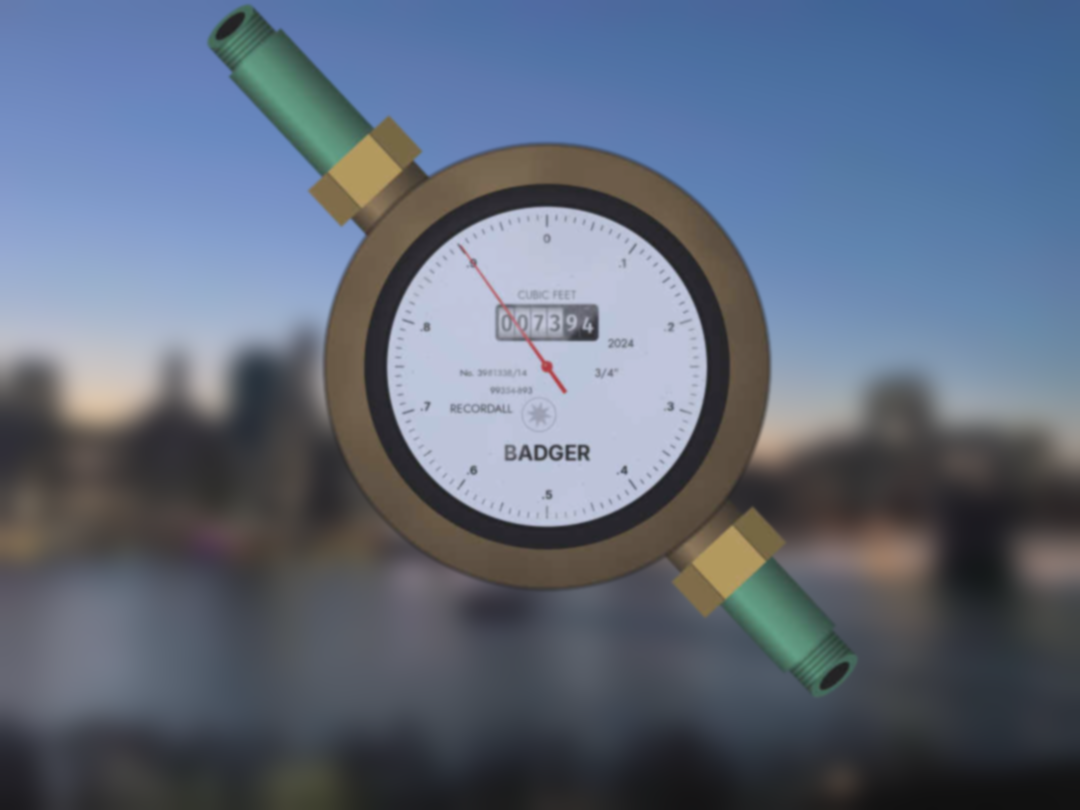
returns 7393.90 ft³
